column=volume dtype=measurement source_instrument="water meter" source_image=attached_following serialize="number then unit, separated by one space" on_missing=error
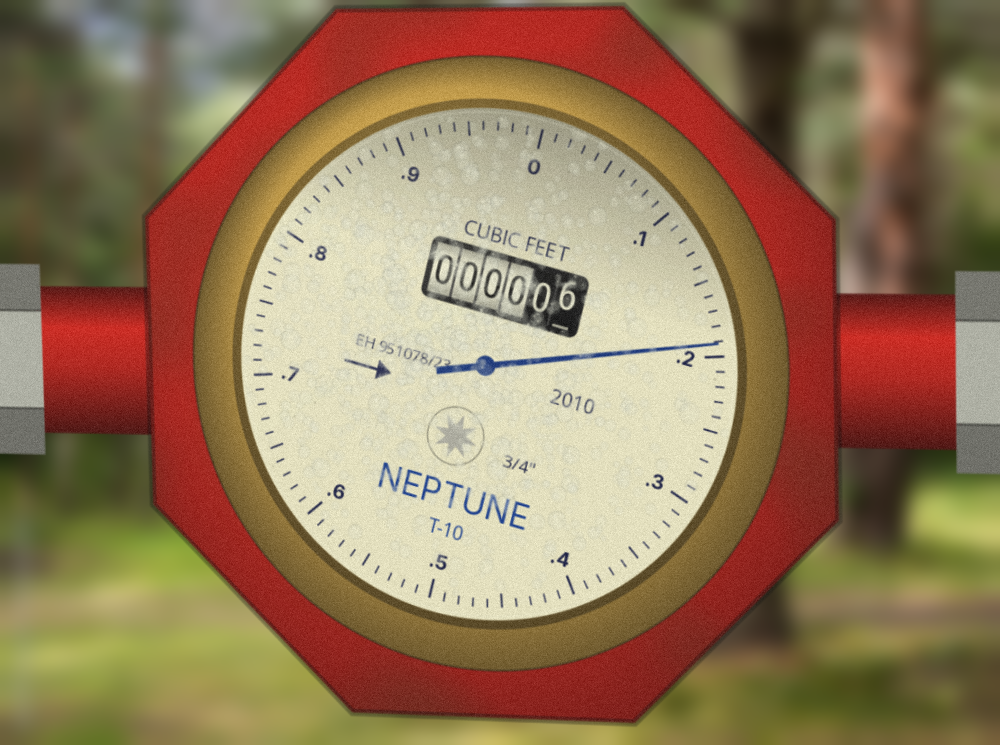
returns 6.19 ft³
